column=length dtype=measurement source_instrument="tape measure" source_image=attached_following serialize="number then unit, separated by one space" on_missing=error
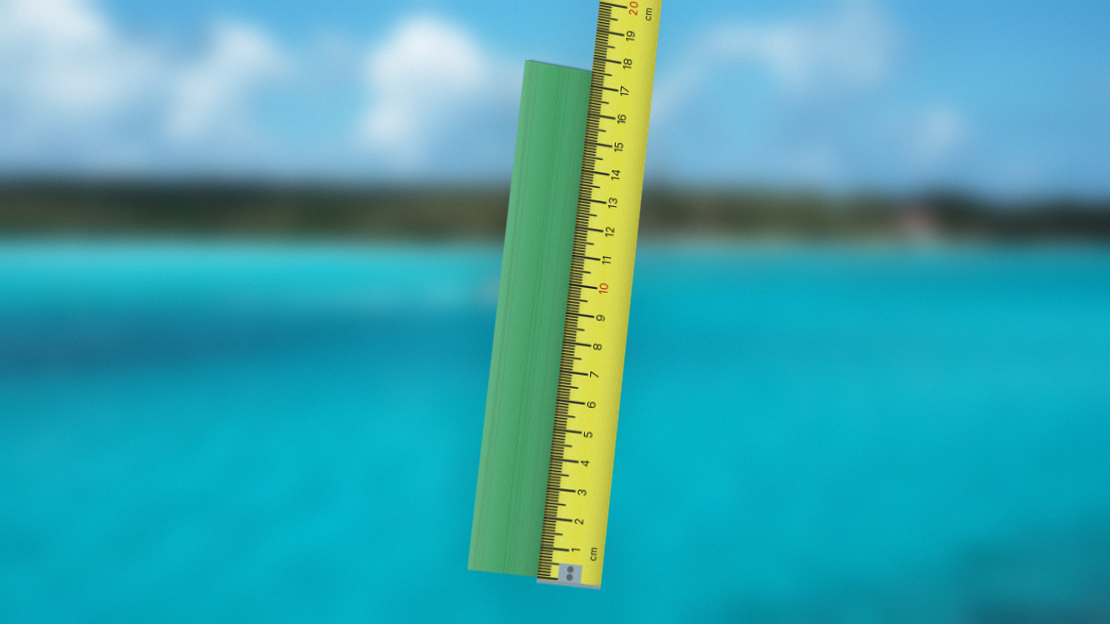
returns 17.5 cm
